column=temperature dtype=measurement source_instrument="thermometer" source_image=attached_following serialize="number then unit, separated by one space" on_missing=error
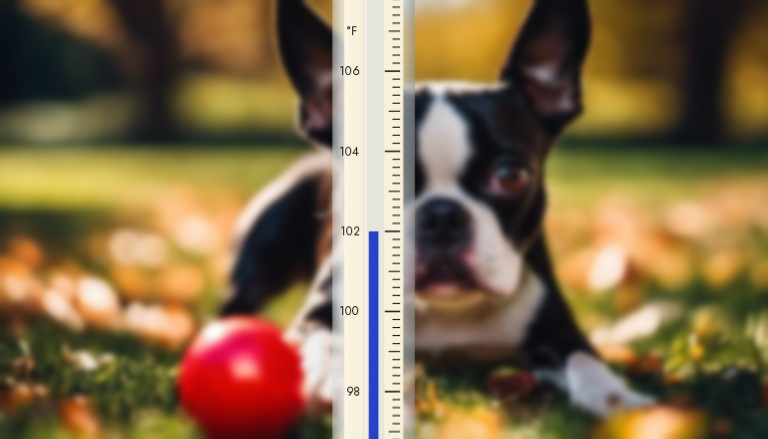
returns 102 °F
